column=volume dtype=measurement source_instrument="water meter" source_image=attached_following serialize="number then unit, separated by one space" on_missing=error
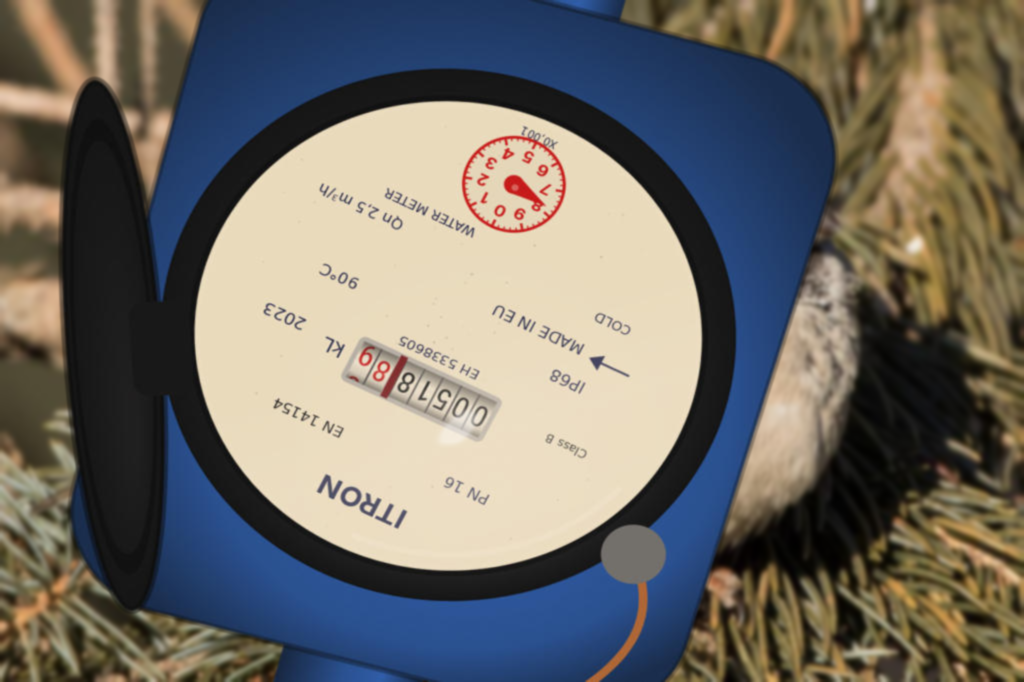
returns 518.887 kL
